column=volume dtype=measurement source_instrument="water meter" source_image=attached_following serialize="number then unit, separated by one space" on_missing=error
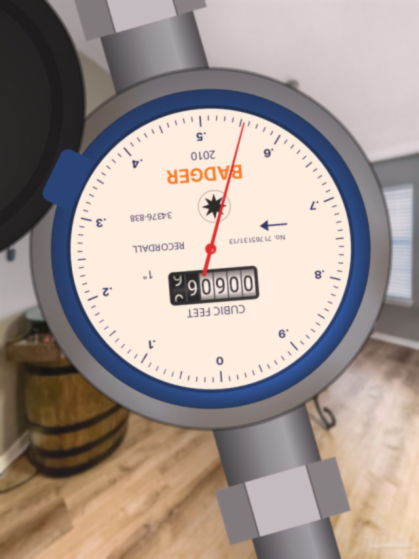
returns 6065.55 ft³
